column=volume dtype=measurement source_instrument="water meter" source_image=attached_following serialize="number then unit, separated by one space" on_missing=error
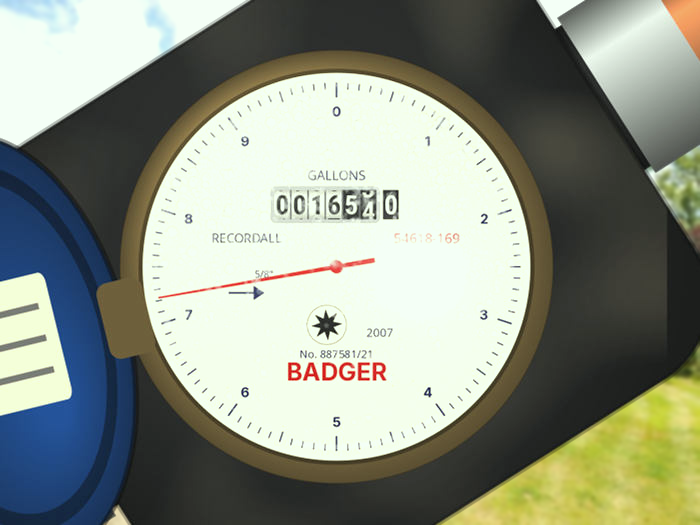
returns 16537.2 gal
